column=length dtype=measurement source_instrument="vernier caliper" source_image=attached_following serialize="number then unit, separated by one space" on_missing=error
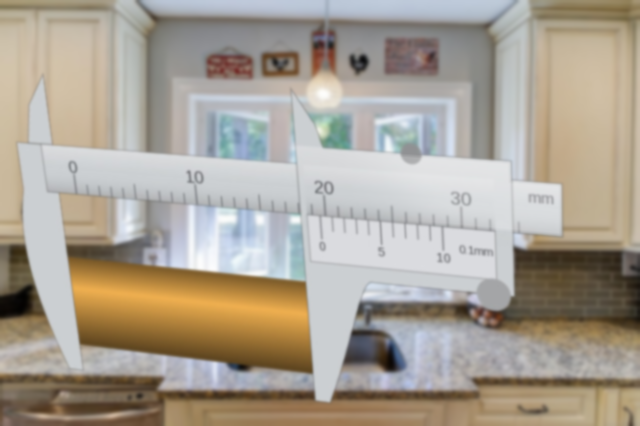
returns 19.6 mm
